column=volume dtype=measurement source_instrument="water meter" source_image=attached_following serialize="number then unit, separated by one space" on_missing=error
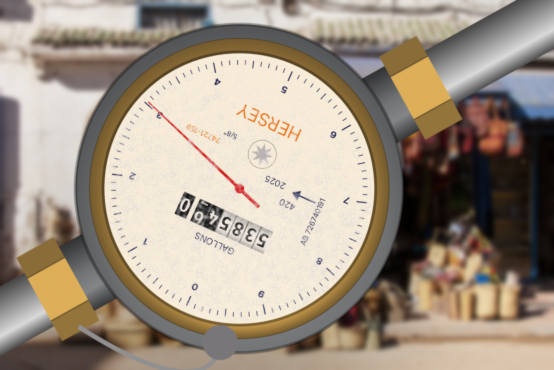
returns 5385463.0 gal
